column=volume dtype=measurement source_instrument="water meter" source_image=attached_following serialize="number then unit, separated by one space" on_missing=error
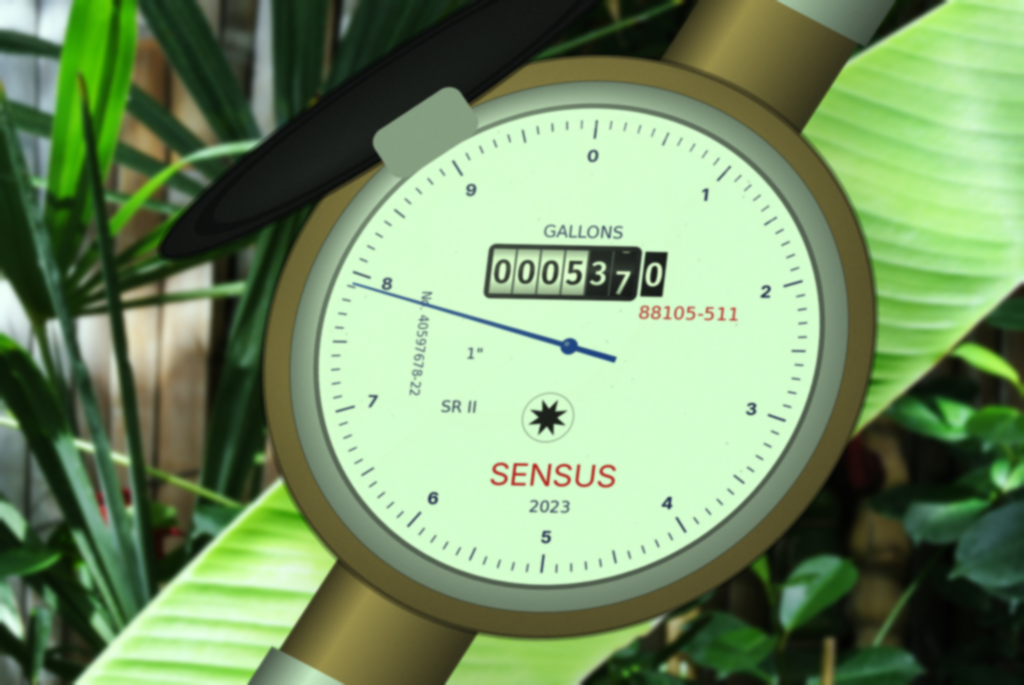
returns 5367.9 gal
